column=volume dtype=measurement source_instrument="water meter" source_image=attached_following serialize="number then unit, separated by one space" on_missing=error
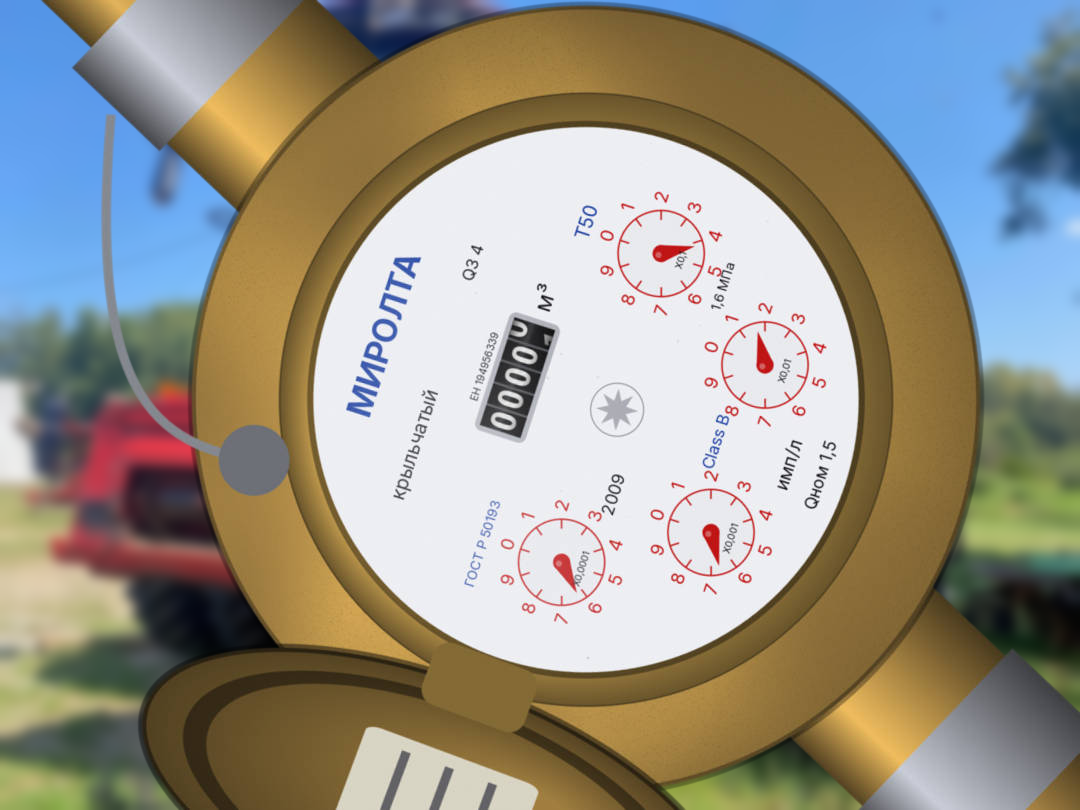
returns 0.4166 m³
